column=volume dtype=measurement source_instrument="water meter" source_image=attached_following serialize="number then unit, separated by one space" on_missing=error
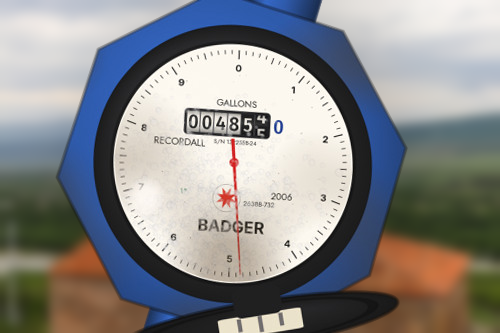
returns 48544.8 gal
